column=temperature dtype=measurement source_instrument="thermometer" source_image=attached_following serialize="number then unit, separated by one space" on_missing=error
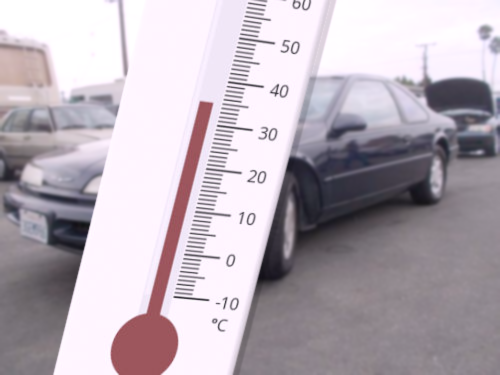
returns 35 °C
